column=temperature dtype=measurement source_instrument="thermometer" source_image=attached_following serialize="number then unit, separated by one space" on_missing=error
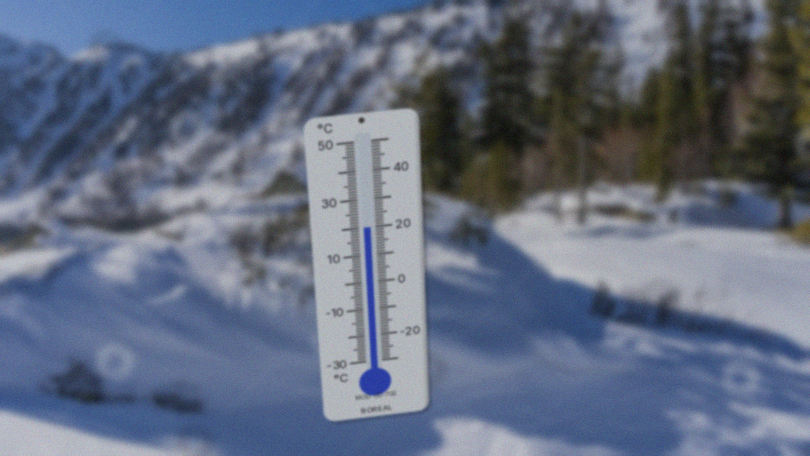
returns 20 °C
